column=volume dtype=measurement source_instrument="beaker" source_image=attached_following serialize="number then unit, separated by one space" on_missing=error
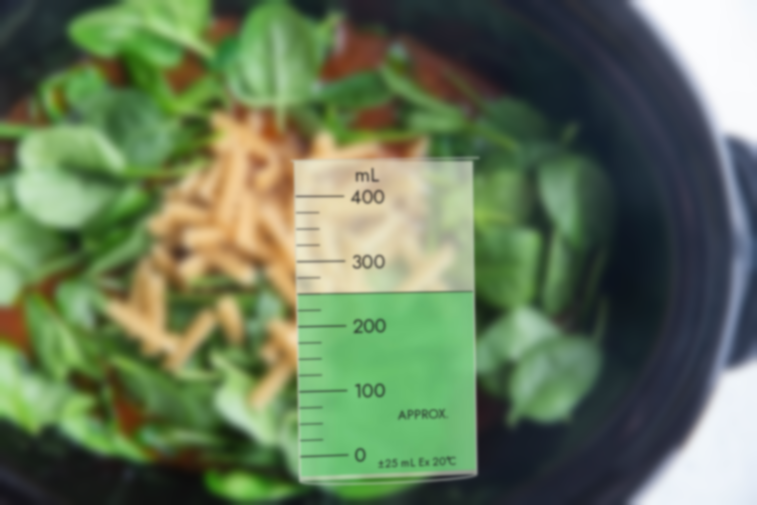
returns 250 mL
